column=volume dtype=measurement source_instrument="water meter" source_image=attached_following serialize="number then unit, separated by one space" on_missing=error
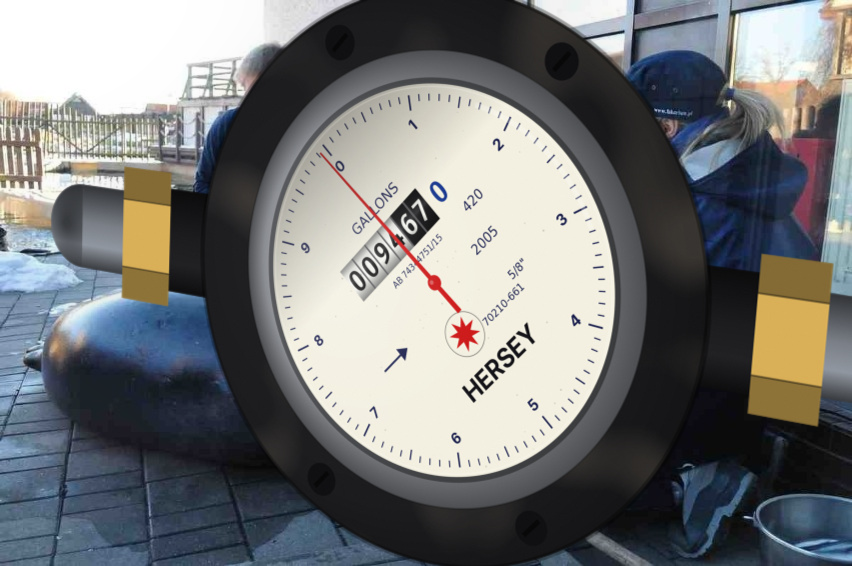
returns 94669.9 gal
